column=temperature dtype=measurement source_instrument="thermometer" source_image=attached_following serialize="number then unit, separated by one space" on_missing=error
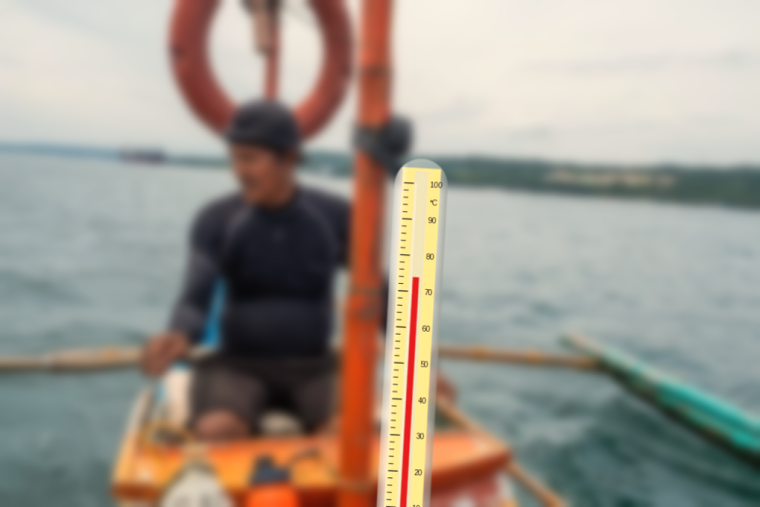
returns 74 °C
